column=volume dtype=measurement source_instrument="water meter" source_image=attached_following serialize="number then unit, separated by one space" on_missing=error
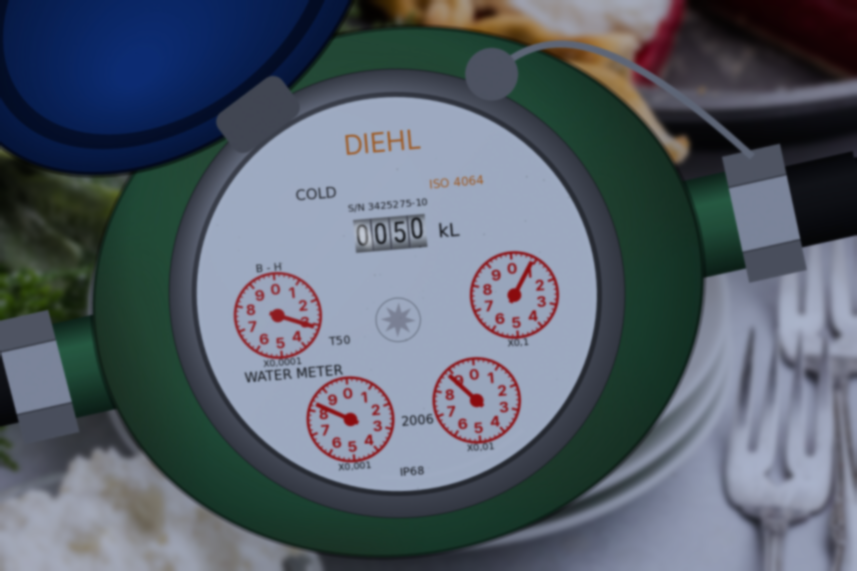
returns 50.0883 kL
